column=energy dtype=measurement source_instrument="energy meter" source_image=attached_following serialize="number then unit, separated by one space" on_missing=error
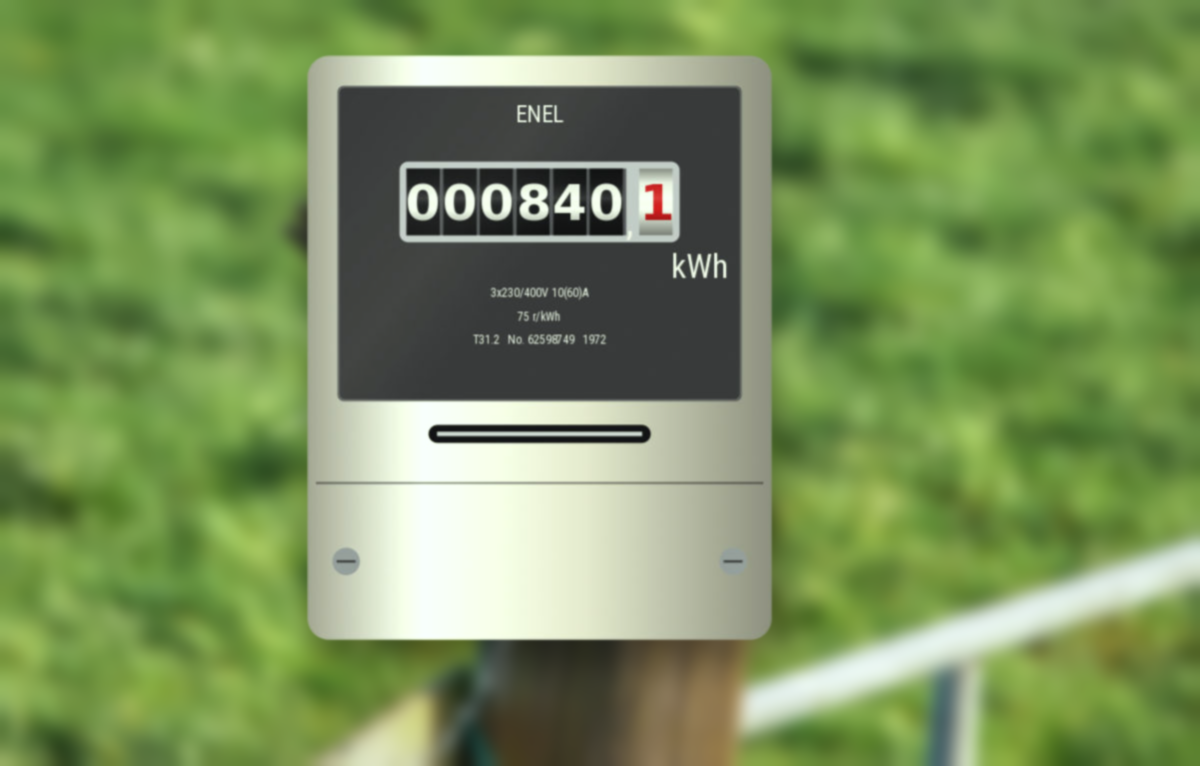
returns 840.1 kWh
